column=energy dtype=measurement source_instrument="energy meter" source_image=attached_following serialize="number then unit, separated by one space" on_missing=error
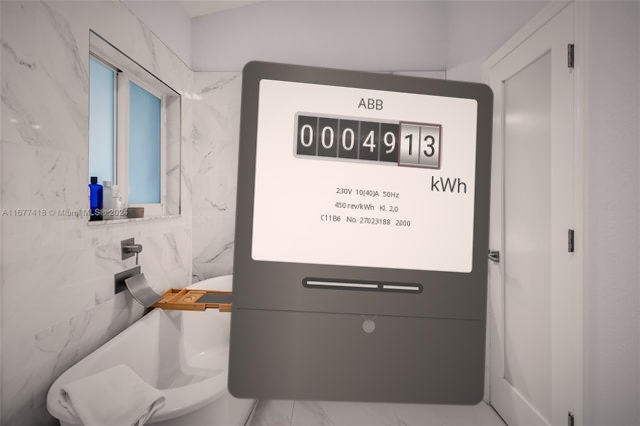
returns 49.13 kWh
